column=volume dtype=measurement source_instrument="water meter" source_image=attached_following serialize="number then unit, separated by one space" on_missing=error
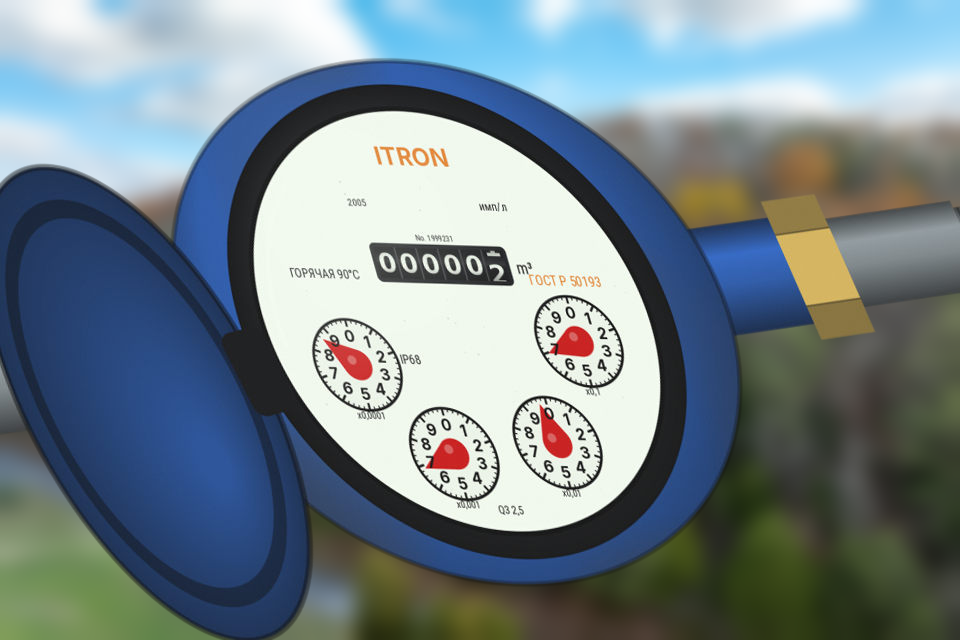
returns 1.6968 m³
